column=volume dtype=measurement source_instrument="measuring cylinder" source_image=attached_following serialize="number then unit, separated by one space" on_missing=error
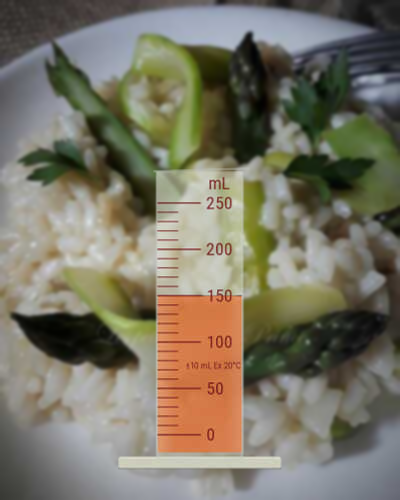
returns 150 mL
